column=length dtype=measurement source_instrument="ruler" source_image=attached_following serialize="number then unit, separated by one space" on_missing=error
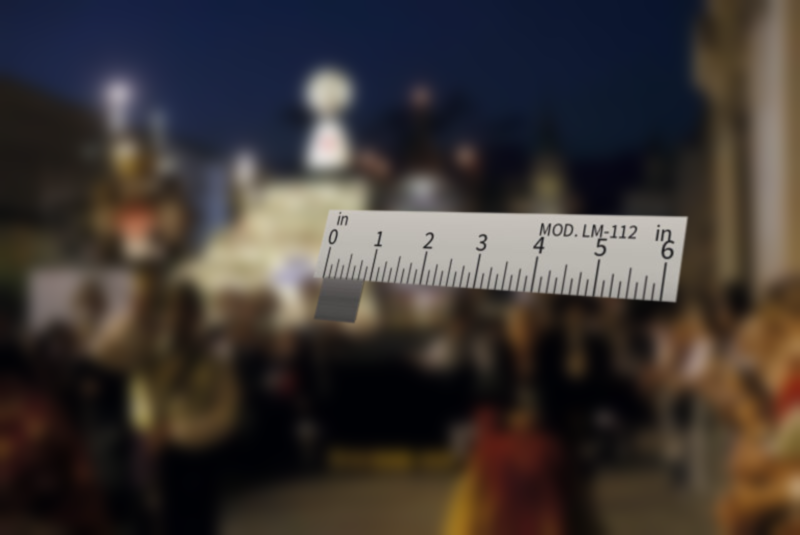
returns 0.875 in
